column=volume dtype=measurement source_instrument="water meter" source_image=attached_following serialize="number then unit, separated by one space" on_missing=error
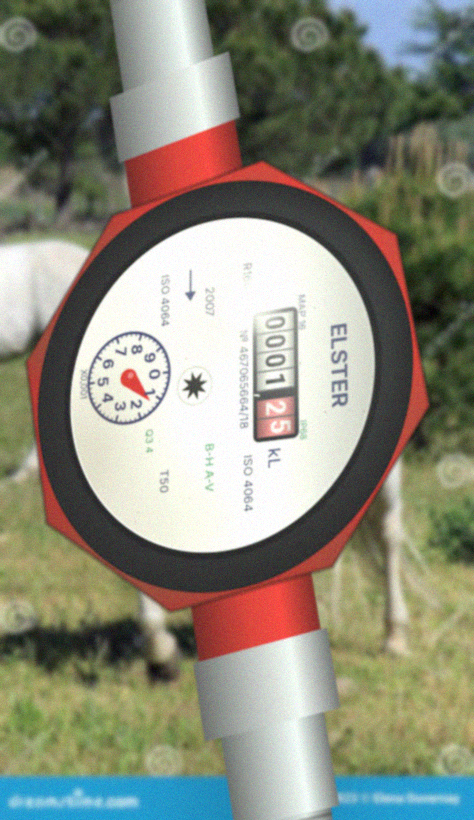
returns 1.251 kL
